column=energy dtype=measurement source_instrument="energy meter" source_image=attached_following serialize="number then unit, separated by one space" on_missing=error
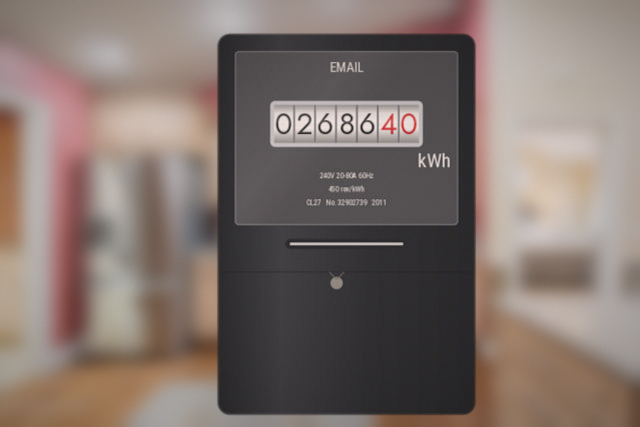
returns 2686.40 kWh
